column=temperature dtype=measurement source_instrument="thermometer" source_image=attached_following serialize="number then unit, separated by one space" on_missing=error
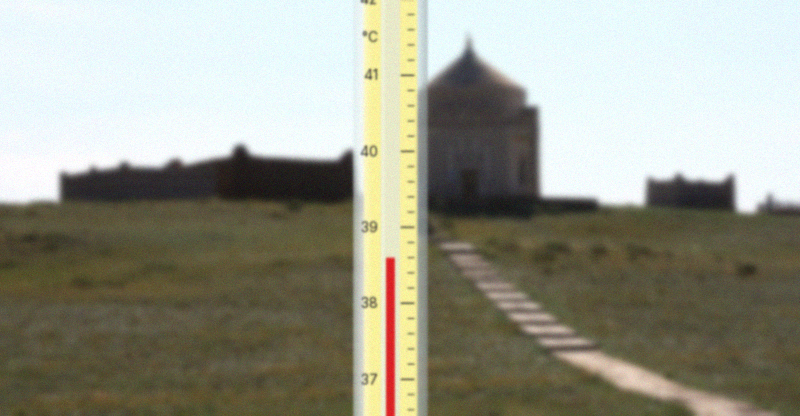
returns 38.6 °C
